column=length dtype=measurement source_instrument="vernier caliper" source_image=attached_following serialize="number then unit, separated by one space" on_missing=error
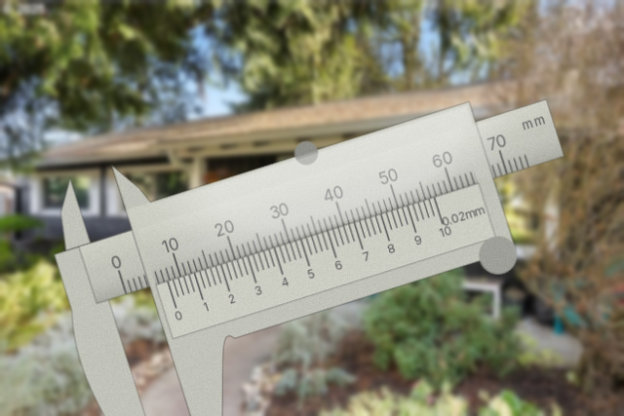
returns 7.6 mm
